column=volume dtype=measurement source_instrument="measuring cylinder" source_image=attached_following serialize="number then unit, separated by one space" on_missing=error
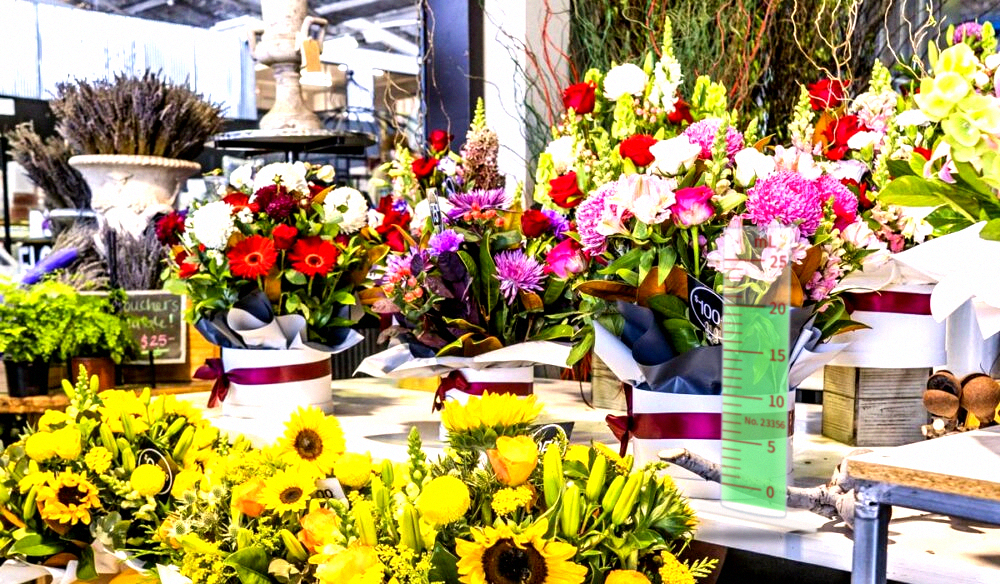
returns 20 mL
